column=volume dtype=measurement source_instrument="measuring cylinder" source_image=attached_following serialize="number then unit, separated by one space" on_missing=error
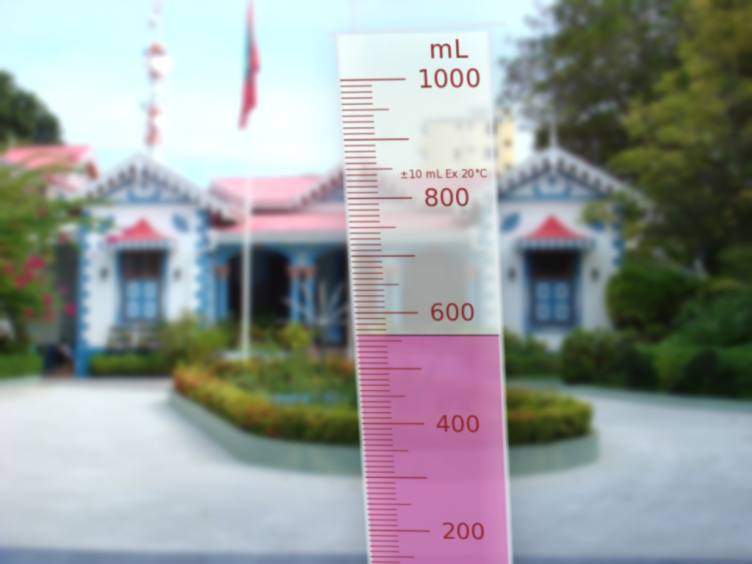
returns 560 mL
